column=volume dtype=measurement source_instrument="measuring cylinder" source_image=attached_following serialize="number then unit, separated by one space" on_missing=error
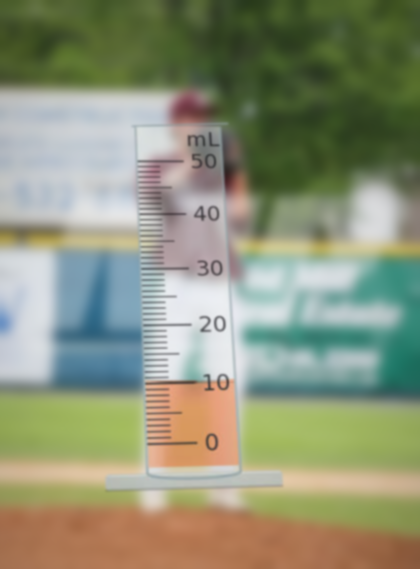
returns 10 mL
